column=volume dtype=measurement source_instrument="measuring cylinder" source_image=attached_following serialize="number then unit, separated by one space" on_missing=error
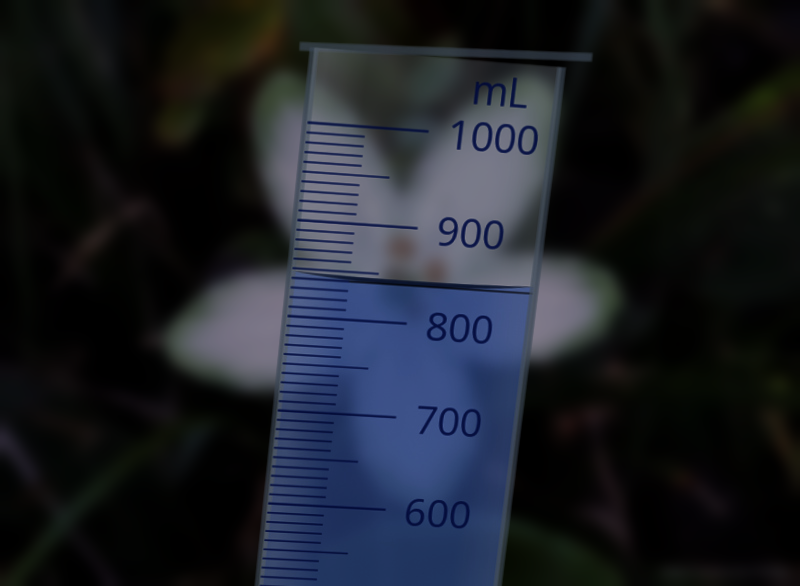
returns 840 mL
